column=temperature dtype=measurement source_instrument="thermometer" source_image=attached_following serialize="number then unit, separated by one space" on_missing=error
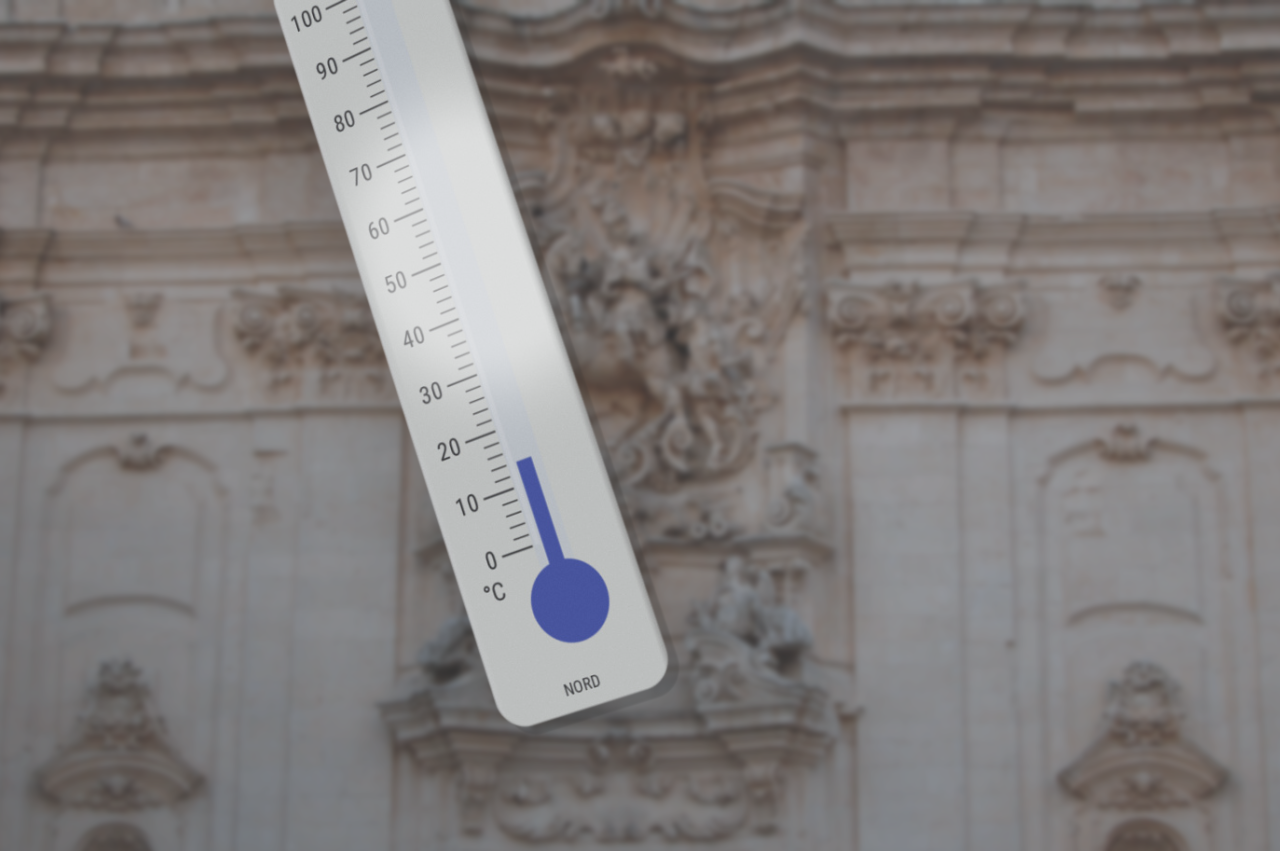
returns 14 °C
